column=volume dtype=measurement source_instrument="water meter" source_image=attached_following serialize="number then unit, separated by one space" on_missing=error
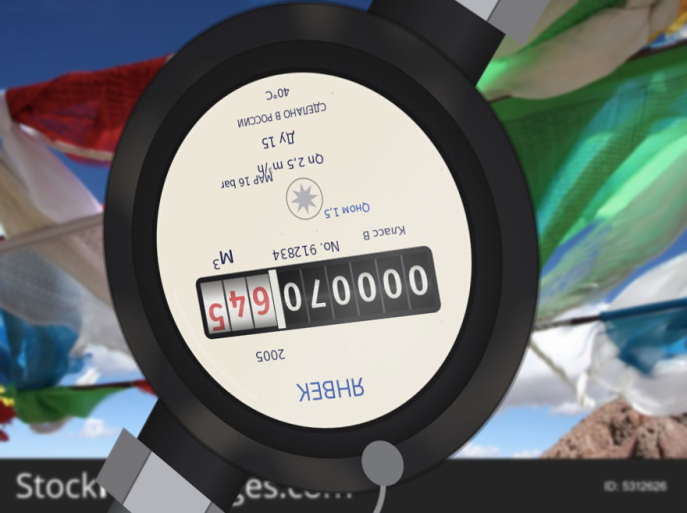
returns 70.645 m³
